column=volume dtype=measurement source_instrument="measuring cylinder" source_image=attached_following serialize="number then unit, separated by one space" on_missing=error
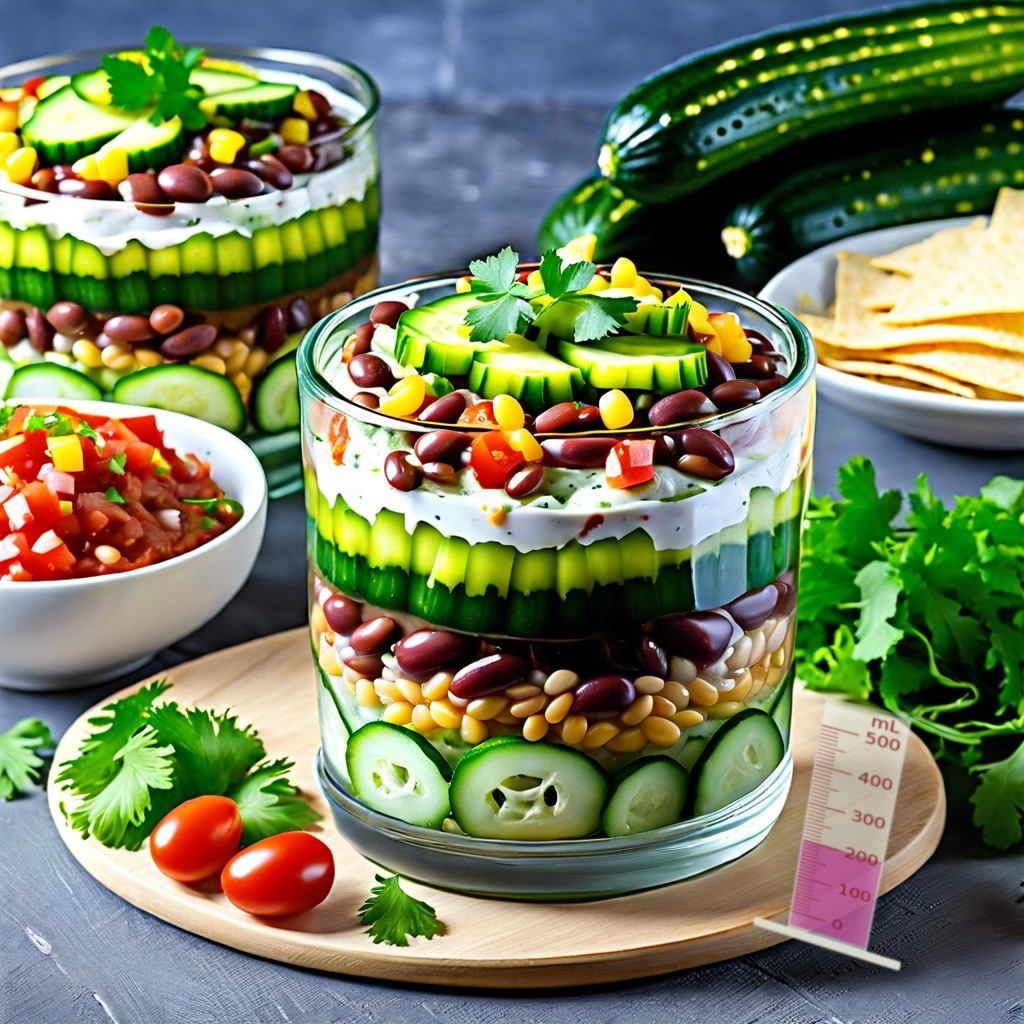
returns 200 mL
